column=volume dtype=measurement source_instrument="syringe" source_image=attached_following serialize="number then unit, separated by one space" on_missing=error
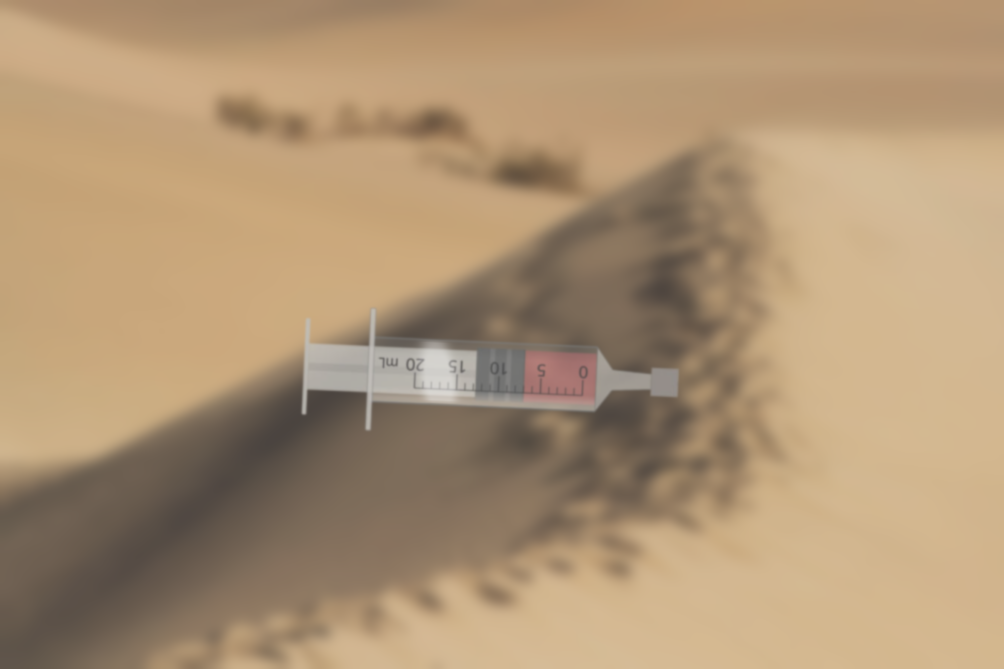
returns 7 mL
